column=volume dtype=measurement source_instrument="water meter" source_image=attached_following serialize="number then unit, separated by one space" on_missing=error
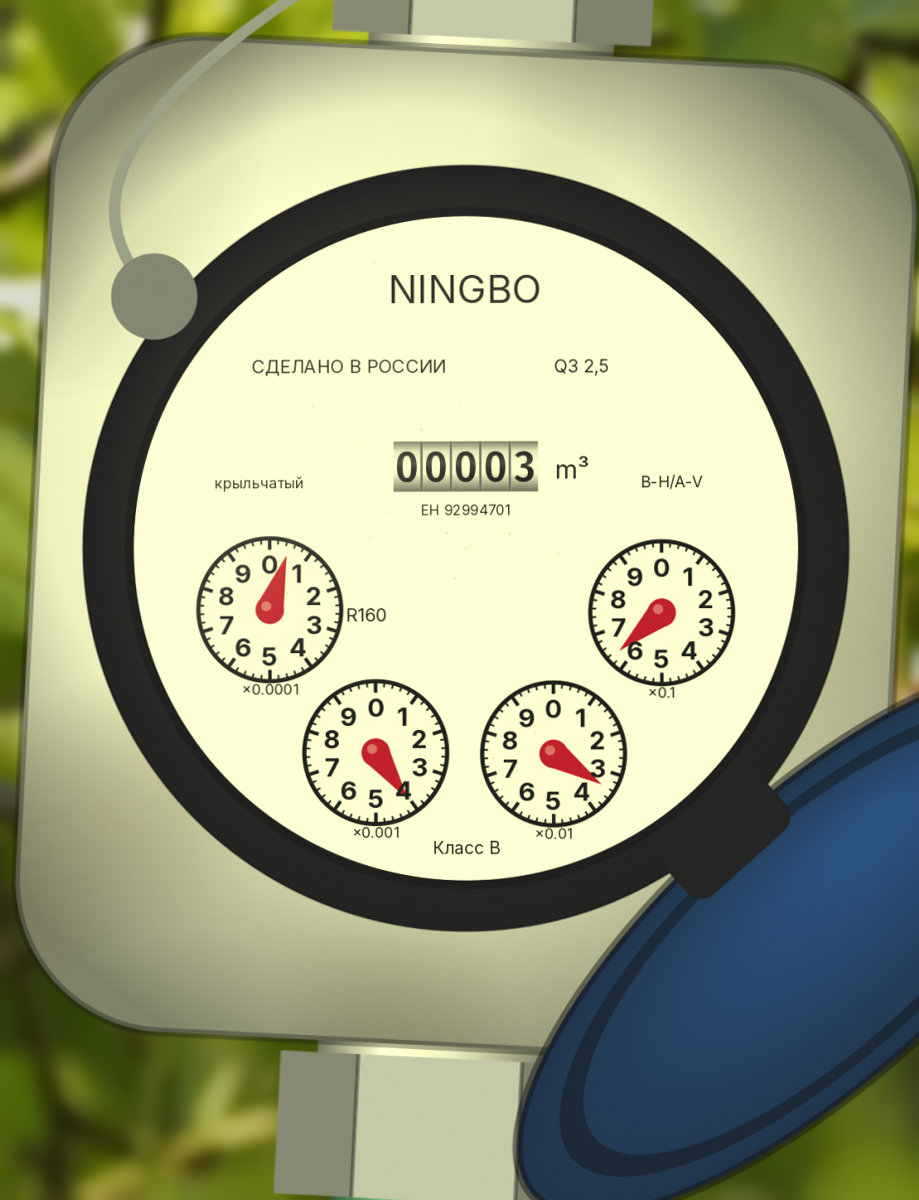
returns 3.6340 m³
